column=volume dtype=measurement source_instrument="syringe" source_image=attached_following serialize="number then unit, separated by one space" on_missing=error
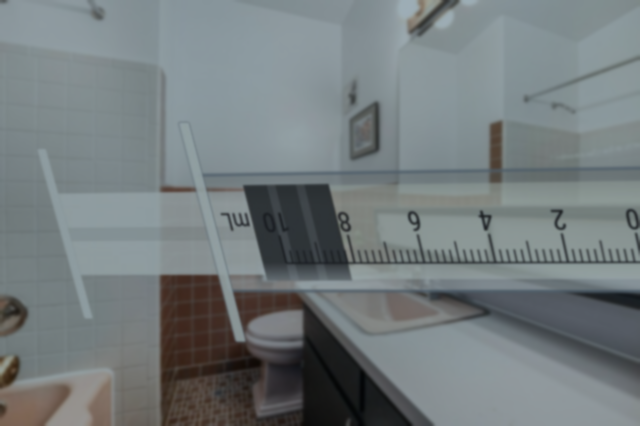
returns 8.2 mL
